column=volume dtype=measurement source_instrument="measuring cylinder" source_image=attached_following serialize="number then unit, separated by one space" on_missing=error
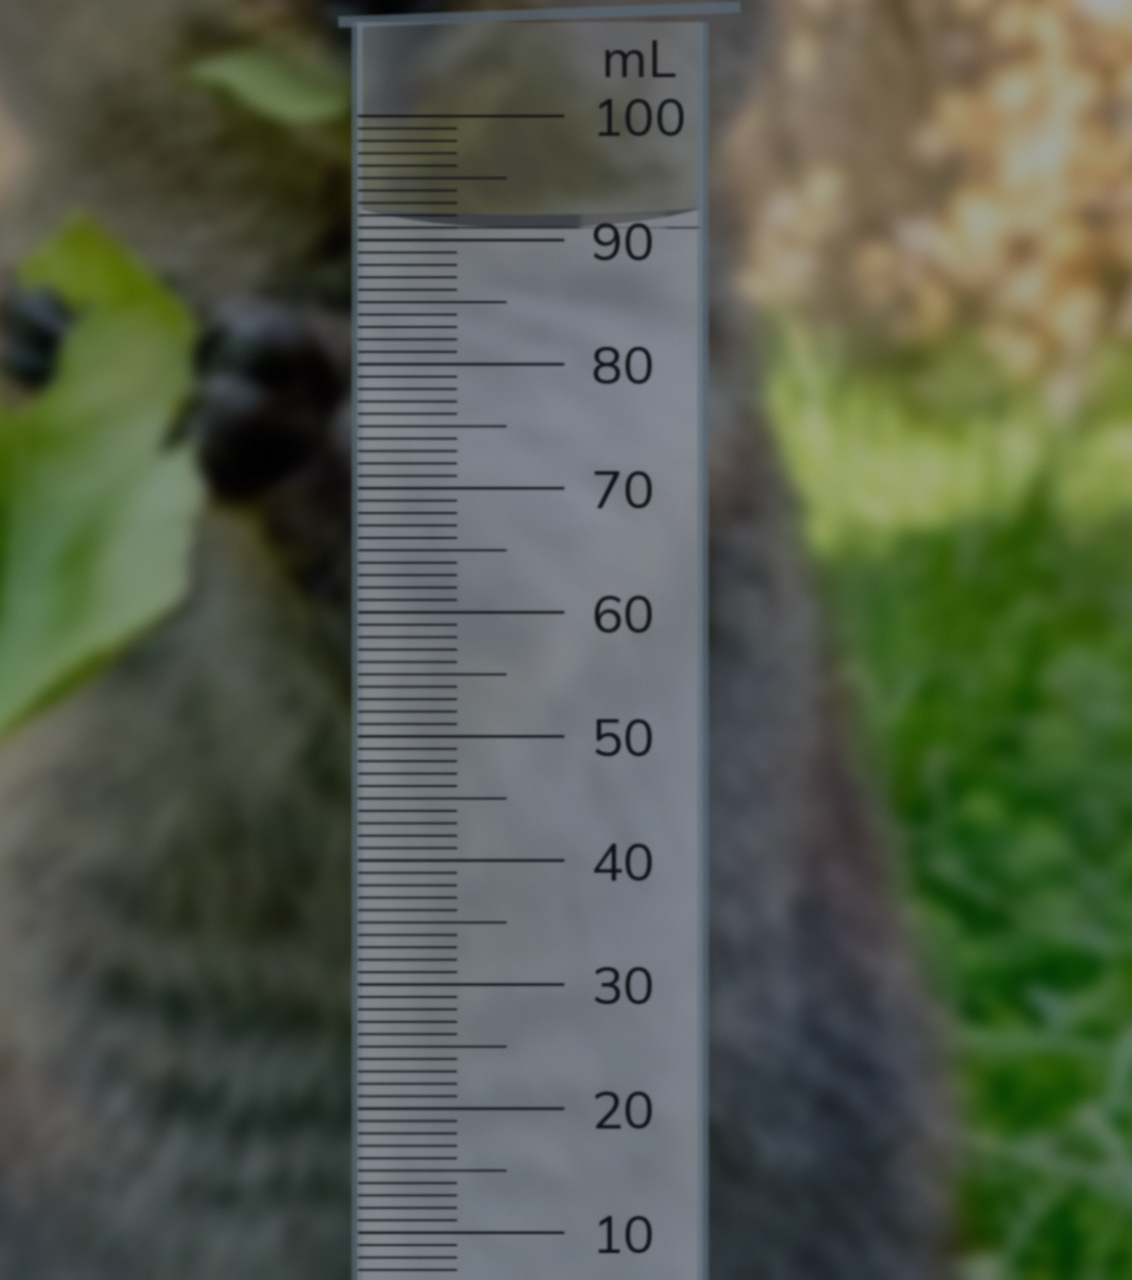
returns 91 mL
